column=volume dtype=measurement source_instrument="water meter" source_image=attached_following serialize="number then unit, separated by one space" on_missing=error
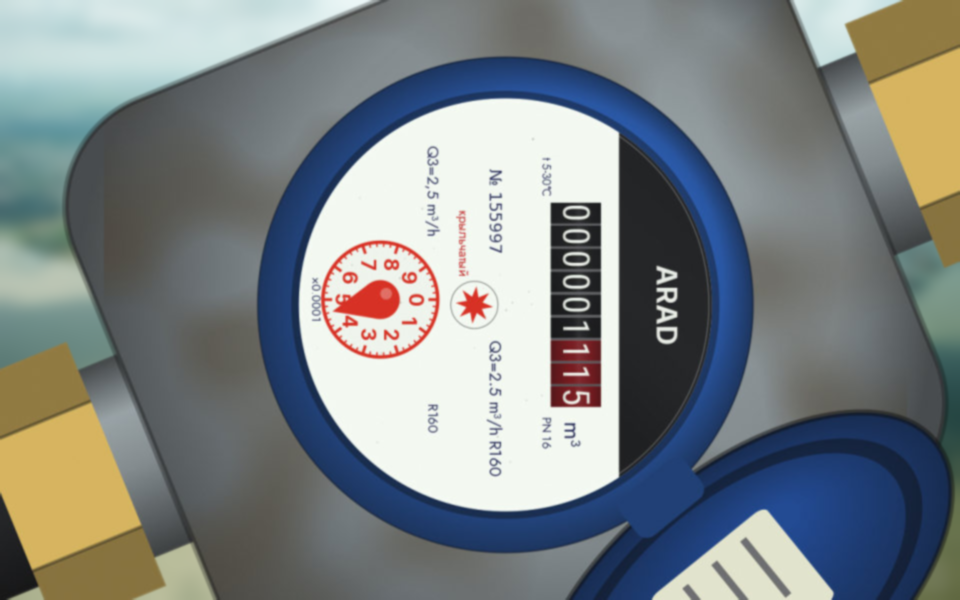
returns 1.1154 m³
